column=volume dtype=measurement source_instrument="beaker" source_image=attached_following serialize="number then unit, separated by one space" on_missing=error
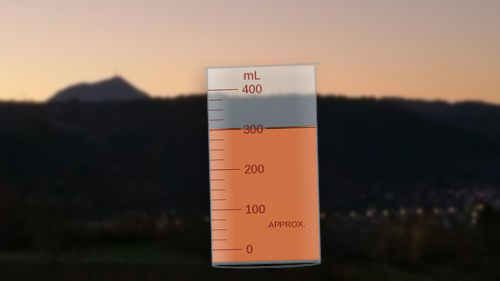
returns 300 mL
